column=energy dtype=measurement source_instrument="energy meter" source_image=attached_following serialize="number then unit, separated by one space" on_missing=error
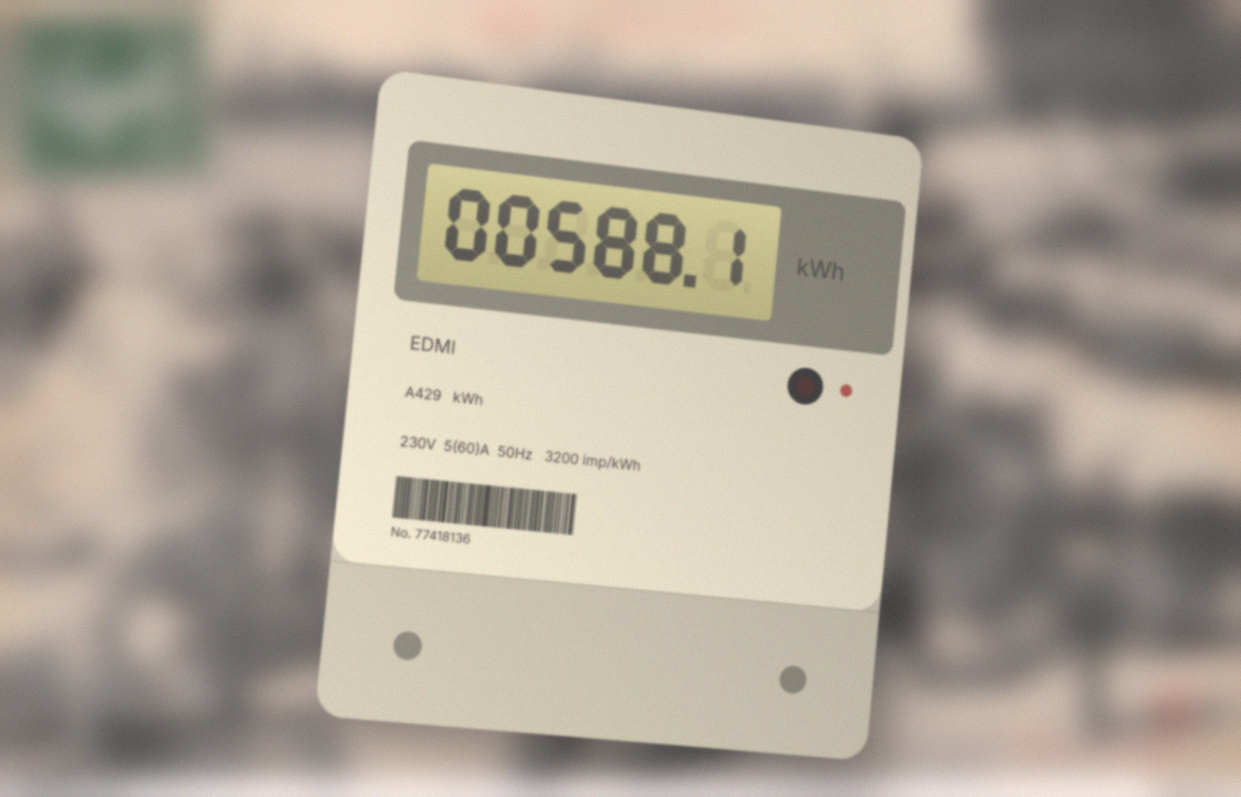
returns 588.1 kWh
